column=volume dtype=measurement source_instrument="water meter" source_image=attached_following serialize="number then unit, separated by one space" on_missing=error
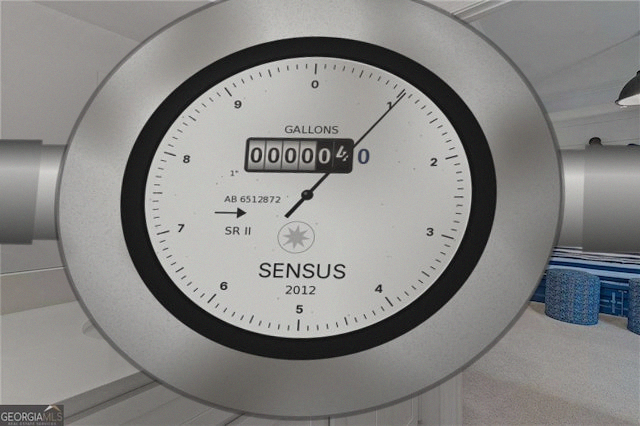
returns 41.0 gal
